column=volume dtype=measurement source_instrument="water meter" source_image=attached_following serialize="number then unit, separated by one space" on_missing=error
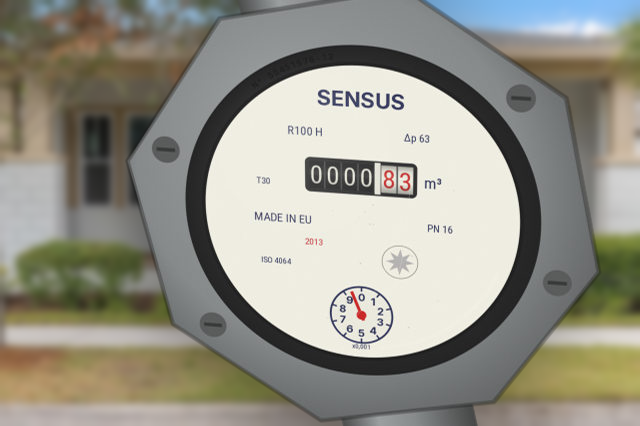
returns 0.829 m³
